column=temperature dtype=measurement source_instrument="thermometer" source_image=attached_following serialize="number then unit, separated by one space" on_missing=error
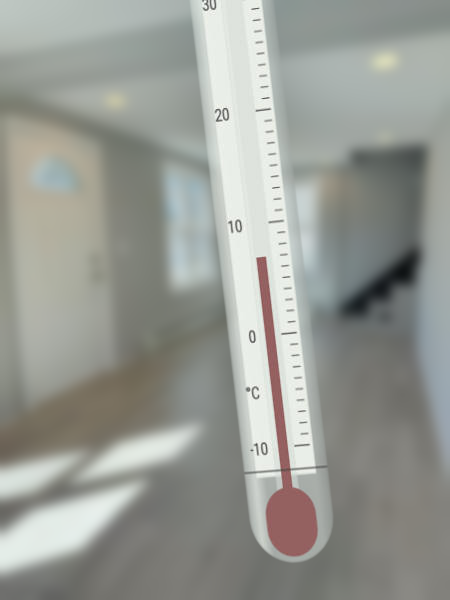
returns 7 °C
